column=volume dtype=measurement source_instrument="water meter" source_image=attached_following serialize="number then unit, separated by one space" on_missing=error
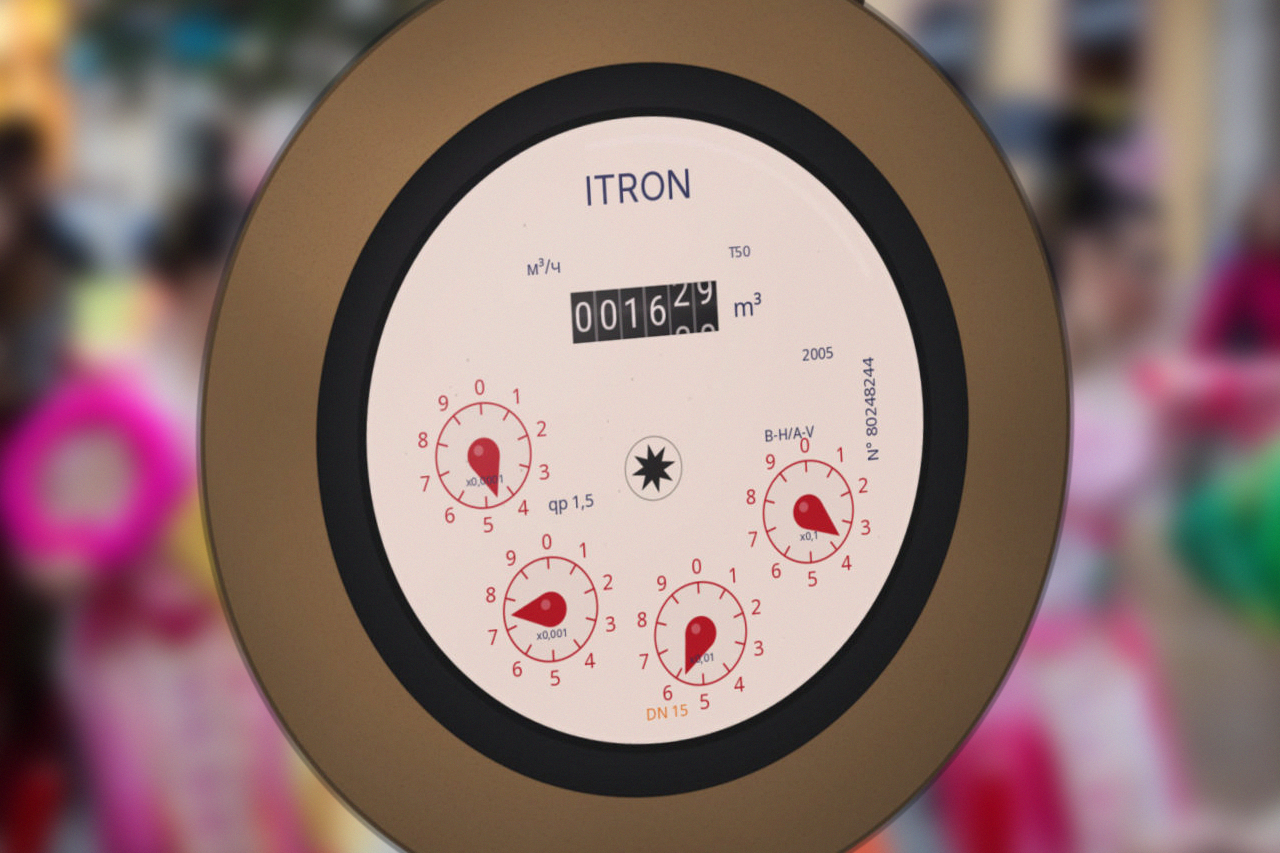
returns 1629.3574 m³
